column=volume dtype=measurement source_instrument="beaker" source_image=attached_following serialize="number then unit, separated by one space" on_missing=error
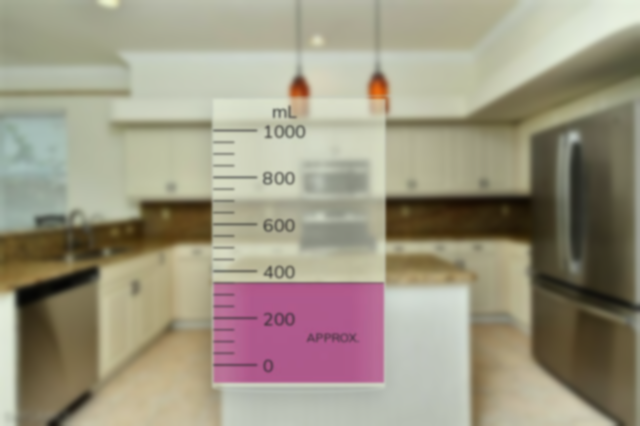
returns 350 mL
